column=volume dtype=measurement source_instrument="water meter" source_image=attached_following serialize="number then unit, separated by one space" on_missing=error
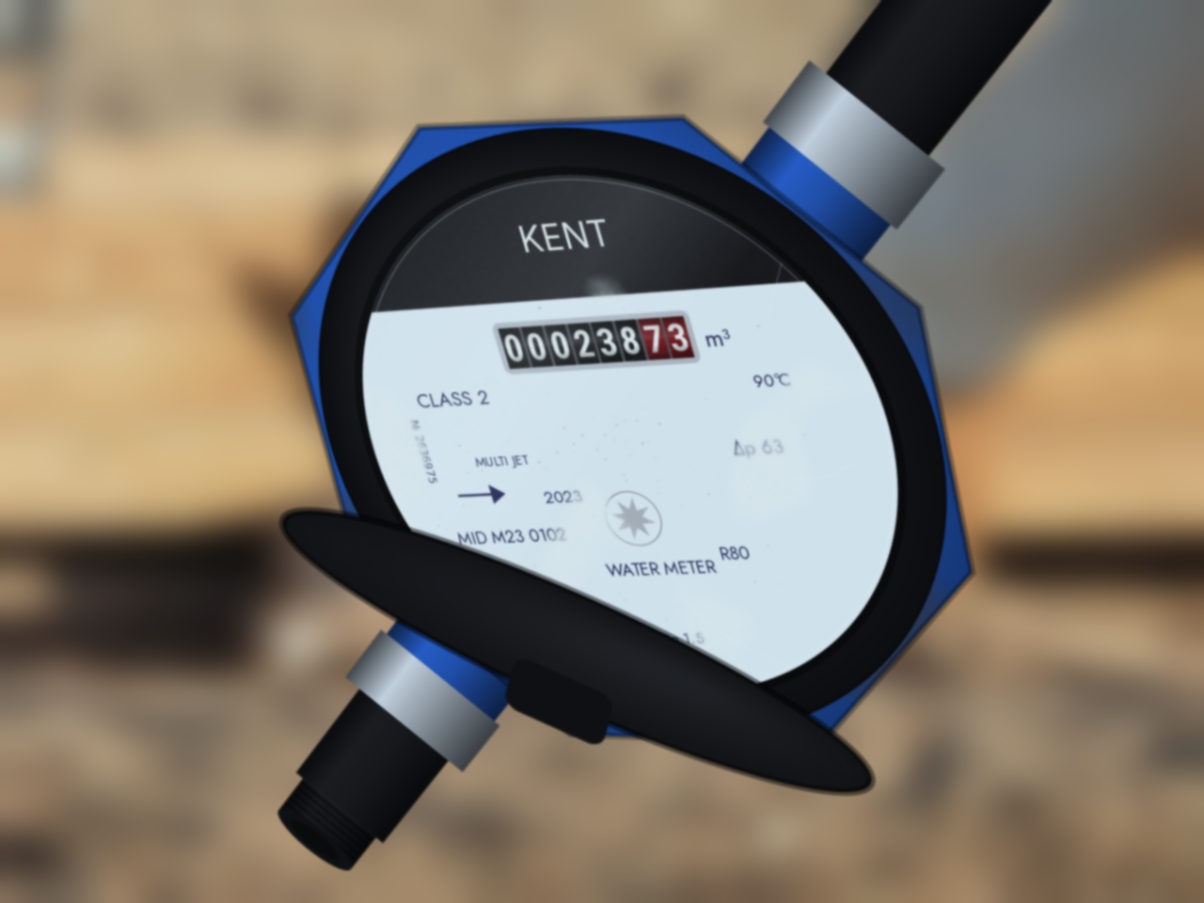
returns 238.73 m³
